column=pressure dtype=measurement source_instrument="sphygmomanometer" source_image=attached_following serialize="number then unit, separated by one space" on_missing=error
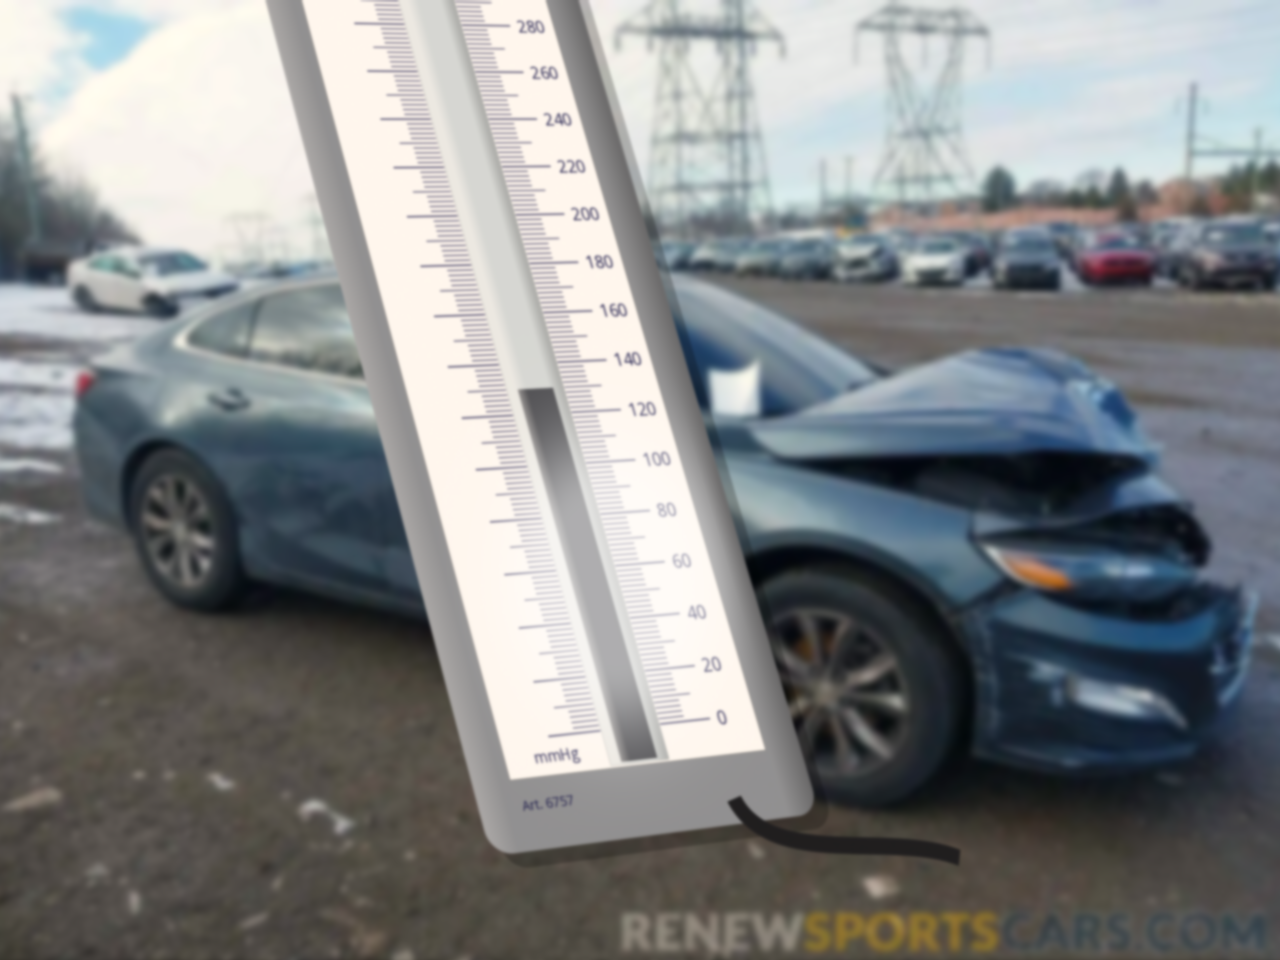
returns 130 mmHg
